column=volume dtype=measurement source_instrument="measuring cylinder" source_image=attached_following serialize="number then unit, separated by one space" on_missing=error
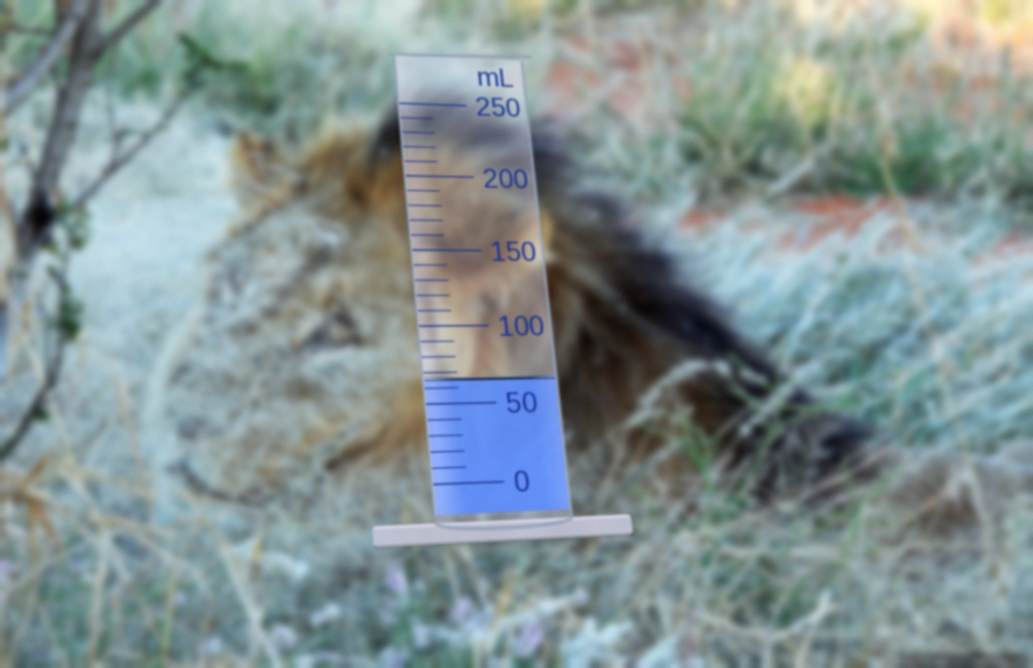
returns 65 mL
